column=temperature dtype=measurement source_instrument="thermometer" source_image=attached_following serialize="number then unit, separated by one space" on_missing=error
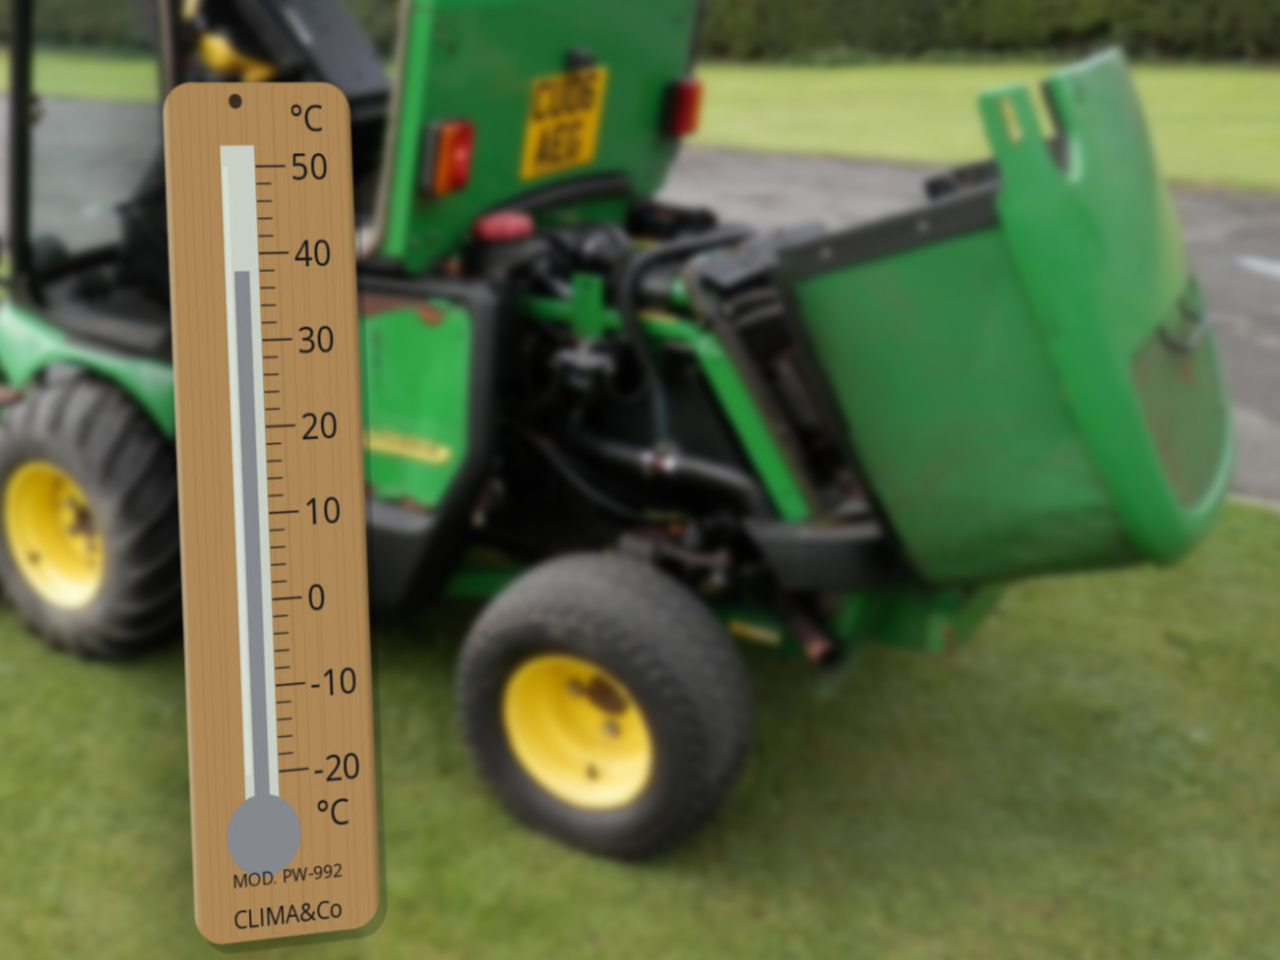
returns 38 °C
